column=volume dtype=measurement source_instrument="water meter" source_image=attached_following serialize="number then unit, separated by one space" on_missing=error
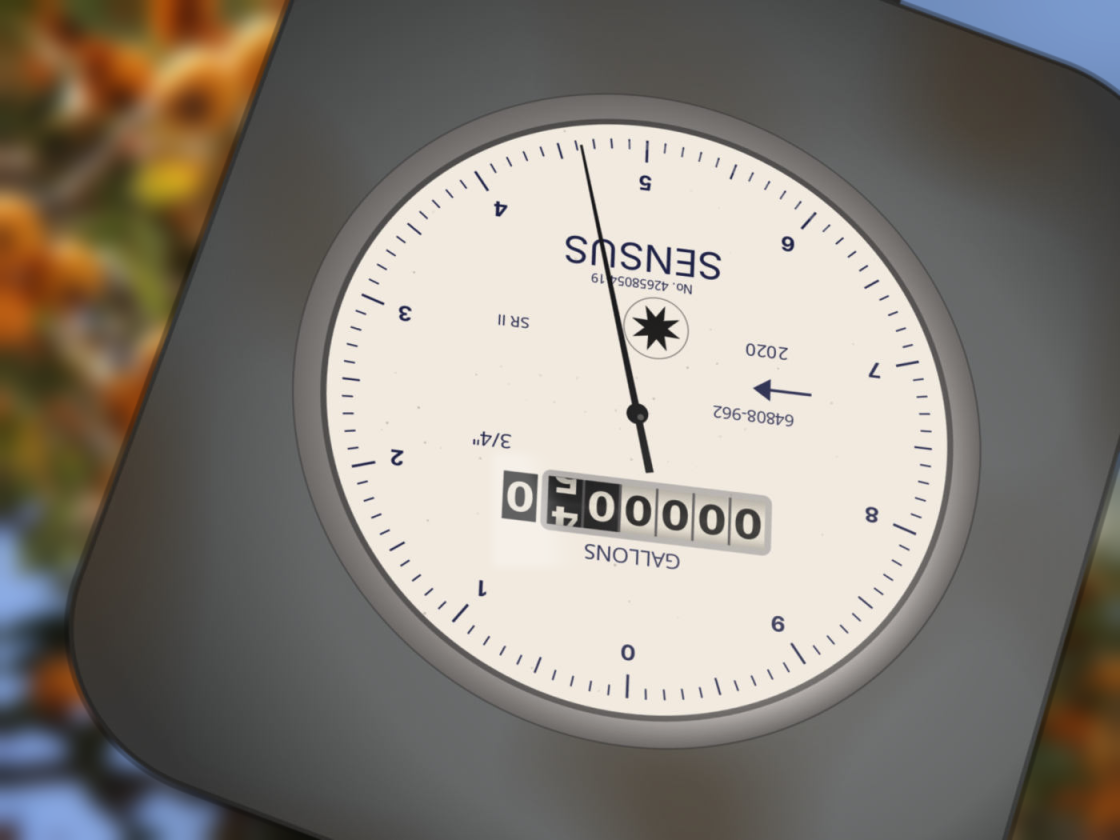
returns 44.6 gal
